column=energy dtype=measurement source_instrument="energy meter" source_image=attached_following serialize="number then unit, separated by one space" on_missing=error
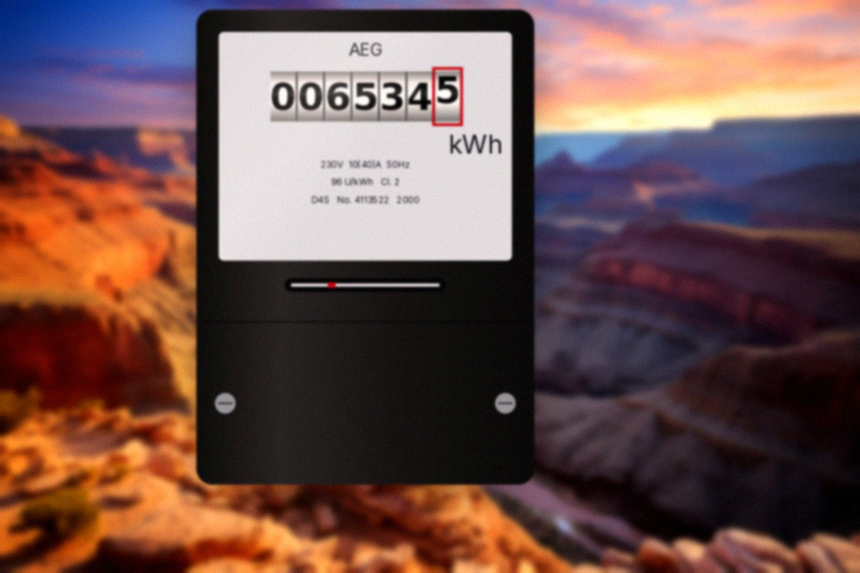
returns 6534.5 kWh
